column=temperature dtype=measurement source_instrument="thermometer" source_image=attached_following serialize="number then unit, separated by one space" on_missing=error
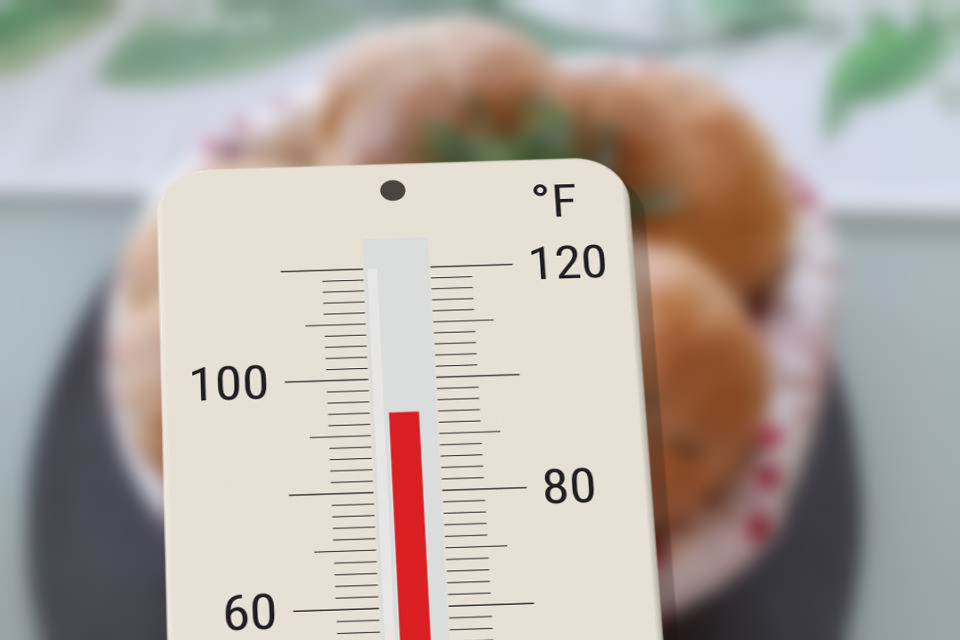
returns 94 °F
